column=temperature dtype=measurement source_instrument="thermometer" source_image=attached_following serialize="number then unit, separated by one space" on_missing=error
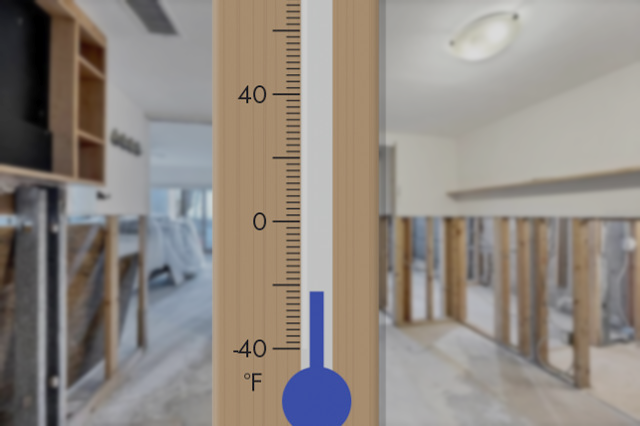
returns -22 °F
